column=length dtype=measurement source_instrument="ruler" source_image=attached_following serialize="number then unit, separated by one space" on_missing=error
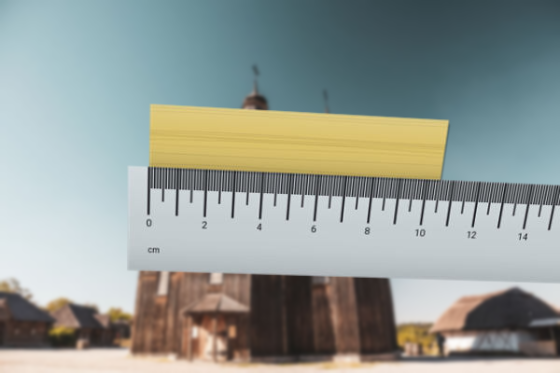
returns 10.5 cm
